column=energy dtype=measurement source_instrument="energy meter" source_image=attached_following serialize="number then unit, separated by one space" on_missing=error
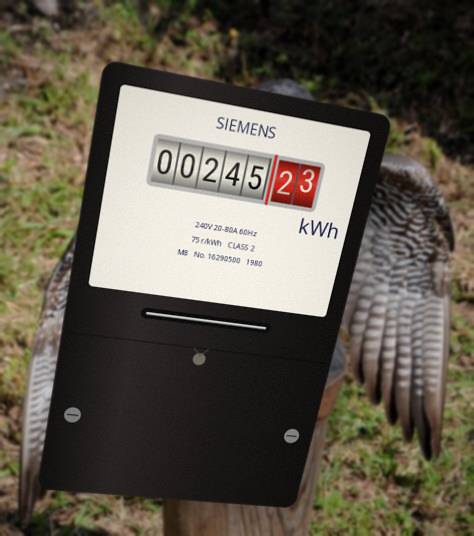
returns 245.23 kWh
